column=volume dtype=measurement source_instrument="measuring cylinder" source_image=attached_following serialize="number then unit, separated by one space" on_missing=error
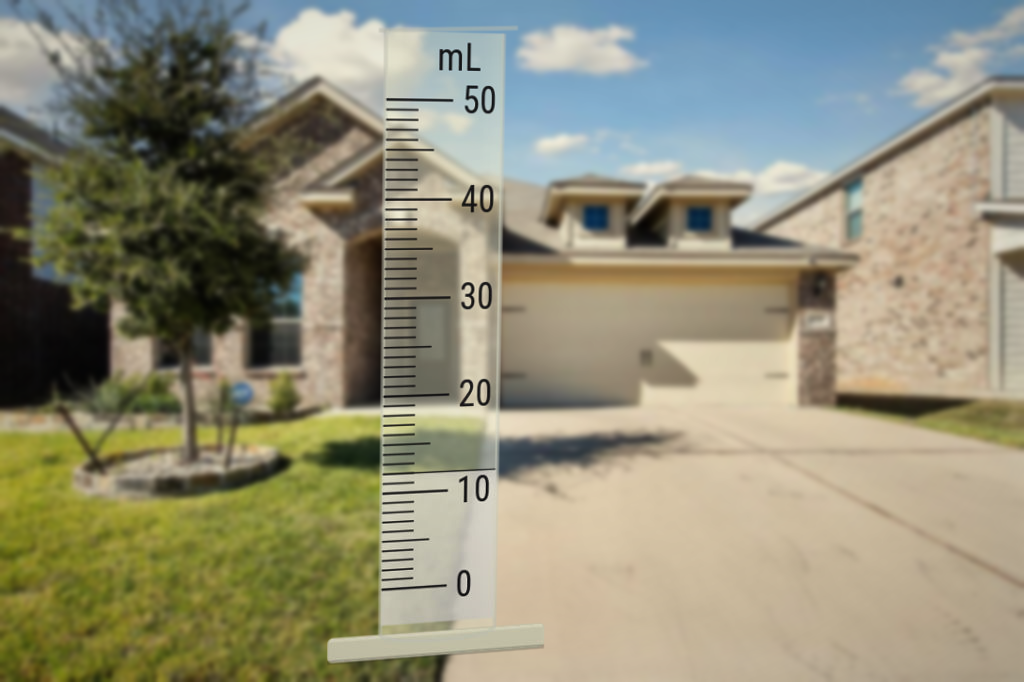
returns 12 mL
